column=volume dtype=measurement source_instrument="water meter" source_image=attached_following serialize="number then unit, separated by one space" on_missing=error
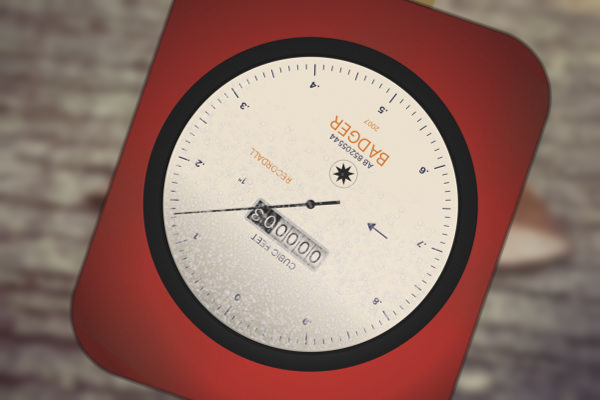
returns 3.13 ft³
